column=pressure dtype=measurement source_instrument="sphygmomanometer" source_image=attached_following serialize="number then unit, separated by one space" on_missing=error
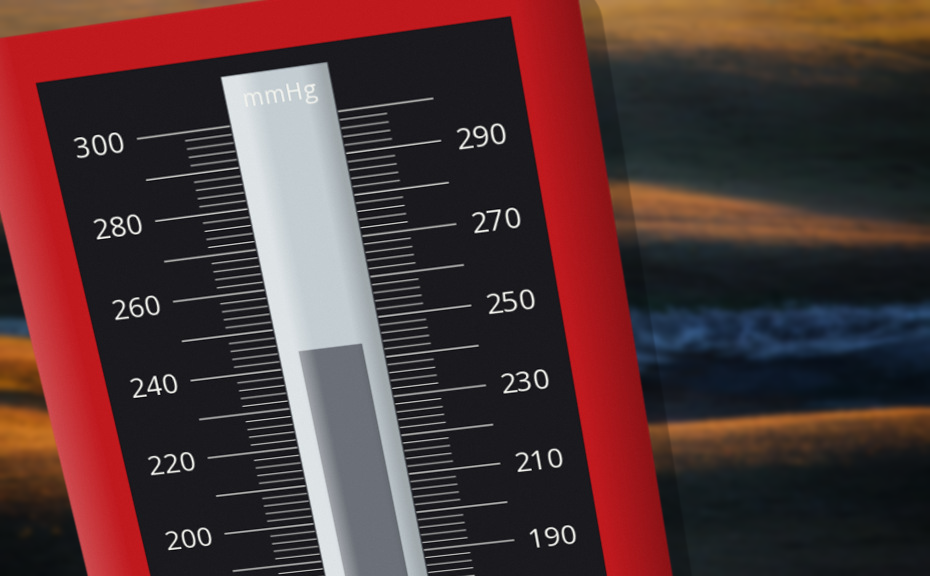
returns 244 mmHg
